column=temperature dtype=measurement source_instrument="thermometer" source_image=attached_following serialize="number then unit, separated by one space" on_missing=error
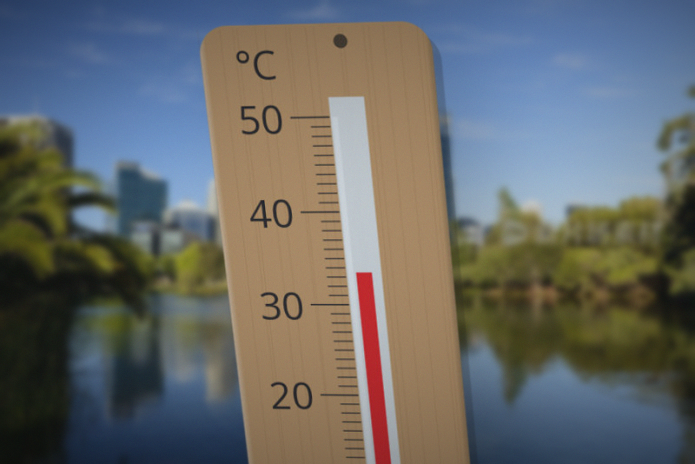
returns 33.5 °C
